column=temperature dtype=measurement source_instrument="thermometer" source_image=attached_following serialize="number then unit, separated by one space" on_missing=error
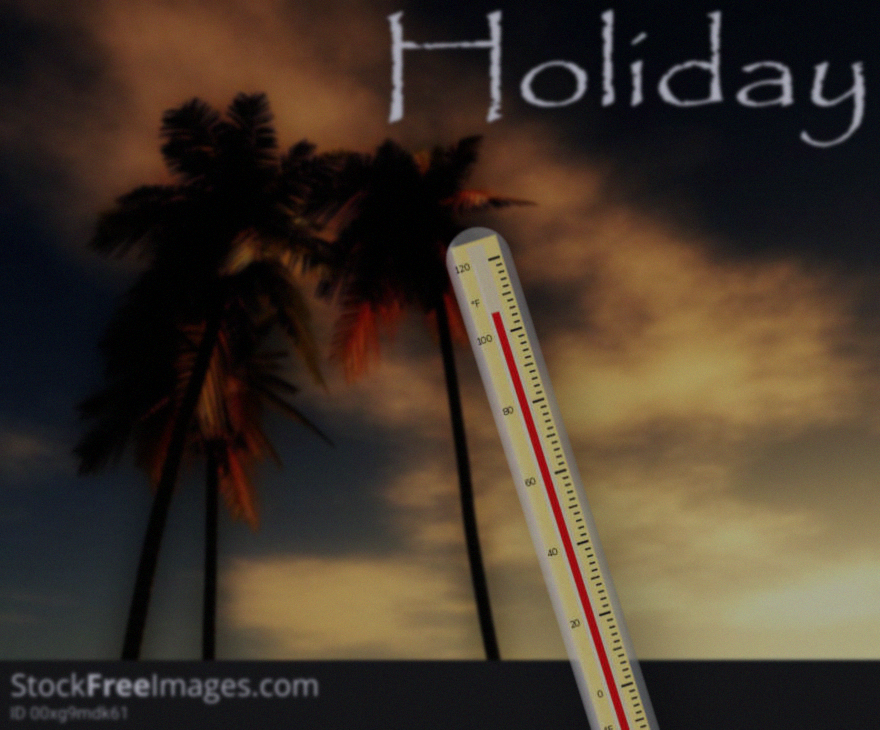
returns 106 °F
